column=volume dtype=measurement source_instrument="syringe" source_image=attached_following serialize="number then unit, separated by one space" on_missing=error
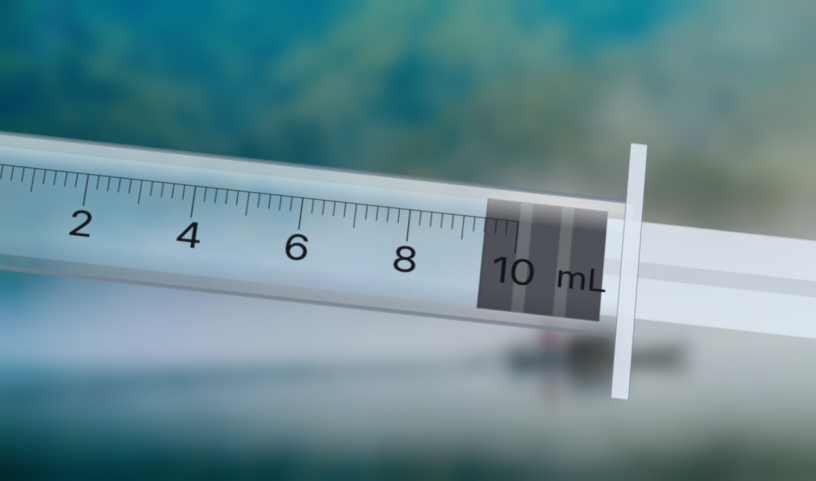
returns 9.4 mL
